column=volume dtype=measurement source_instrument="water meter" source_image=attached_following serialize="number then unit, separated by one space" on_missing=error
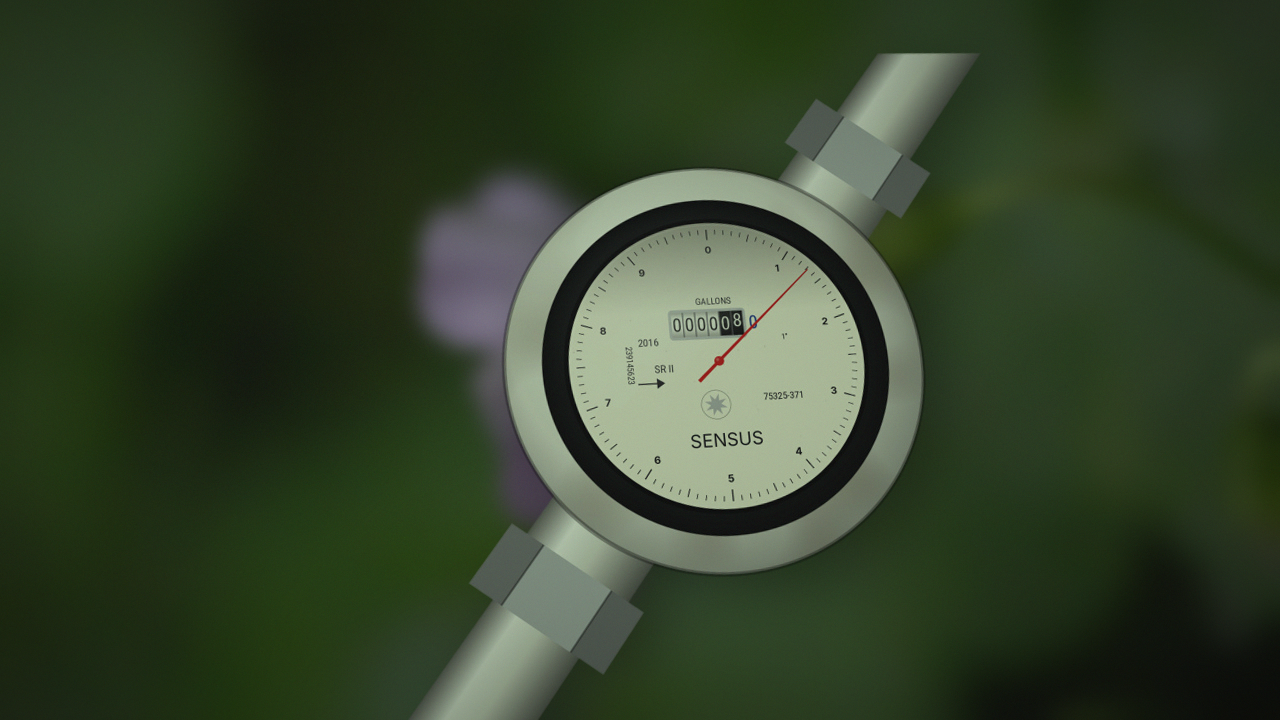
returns 81.3 gal
